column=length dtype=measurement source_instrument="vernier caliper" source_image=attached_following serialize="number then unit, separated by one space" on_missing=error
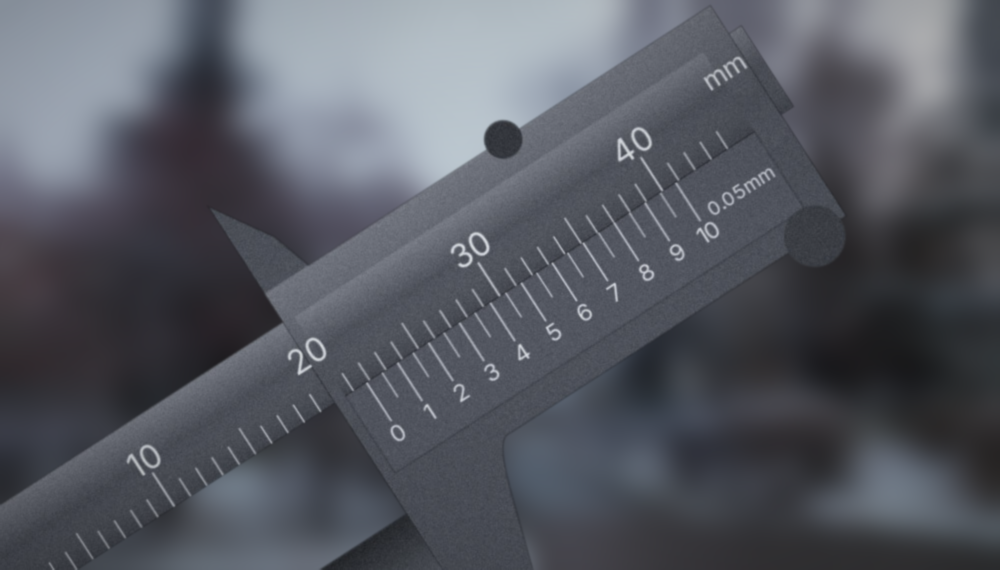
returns 21.8 mm
